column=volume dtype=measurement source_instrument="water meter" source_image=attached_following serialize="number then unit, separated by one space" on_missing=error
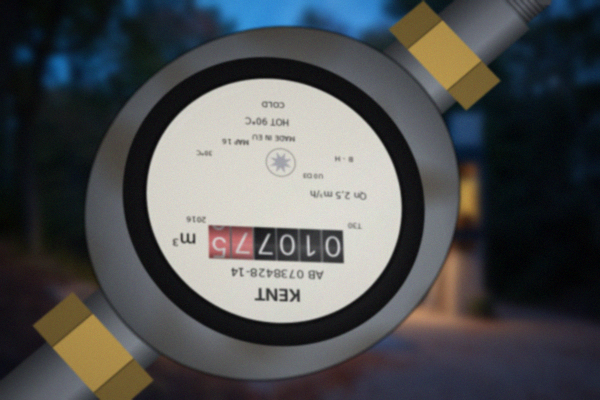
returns 107.75 m³
